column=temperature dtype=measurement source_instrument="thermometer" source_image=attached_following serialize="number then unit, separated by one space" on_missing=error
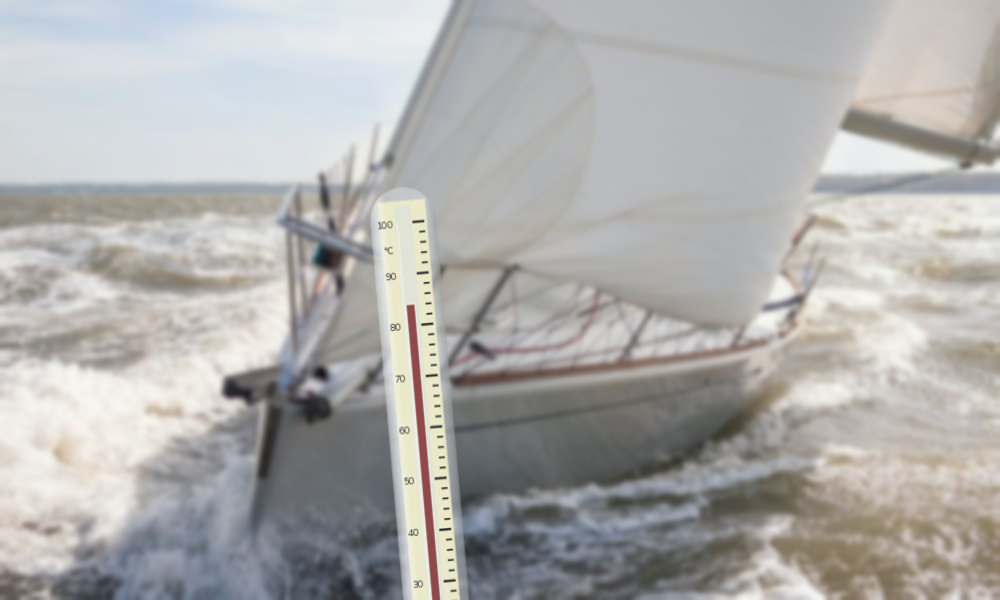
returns 84 °C
